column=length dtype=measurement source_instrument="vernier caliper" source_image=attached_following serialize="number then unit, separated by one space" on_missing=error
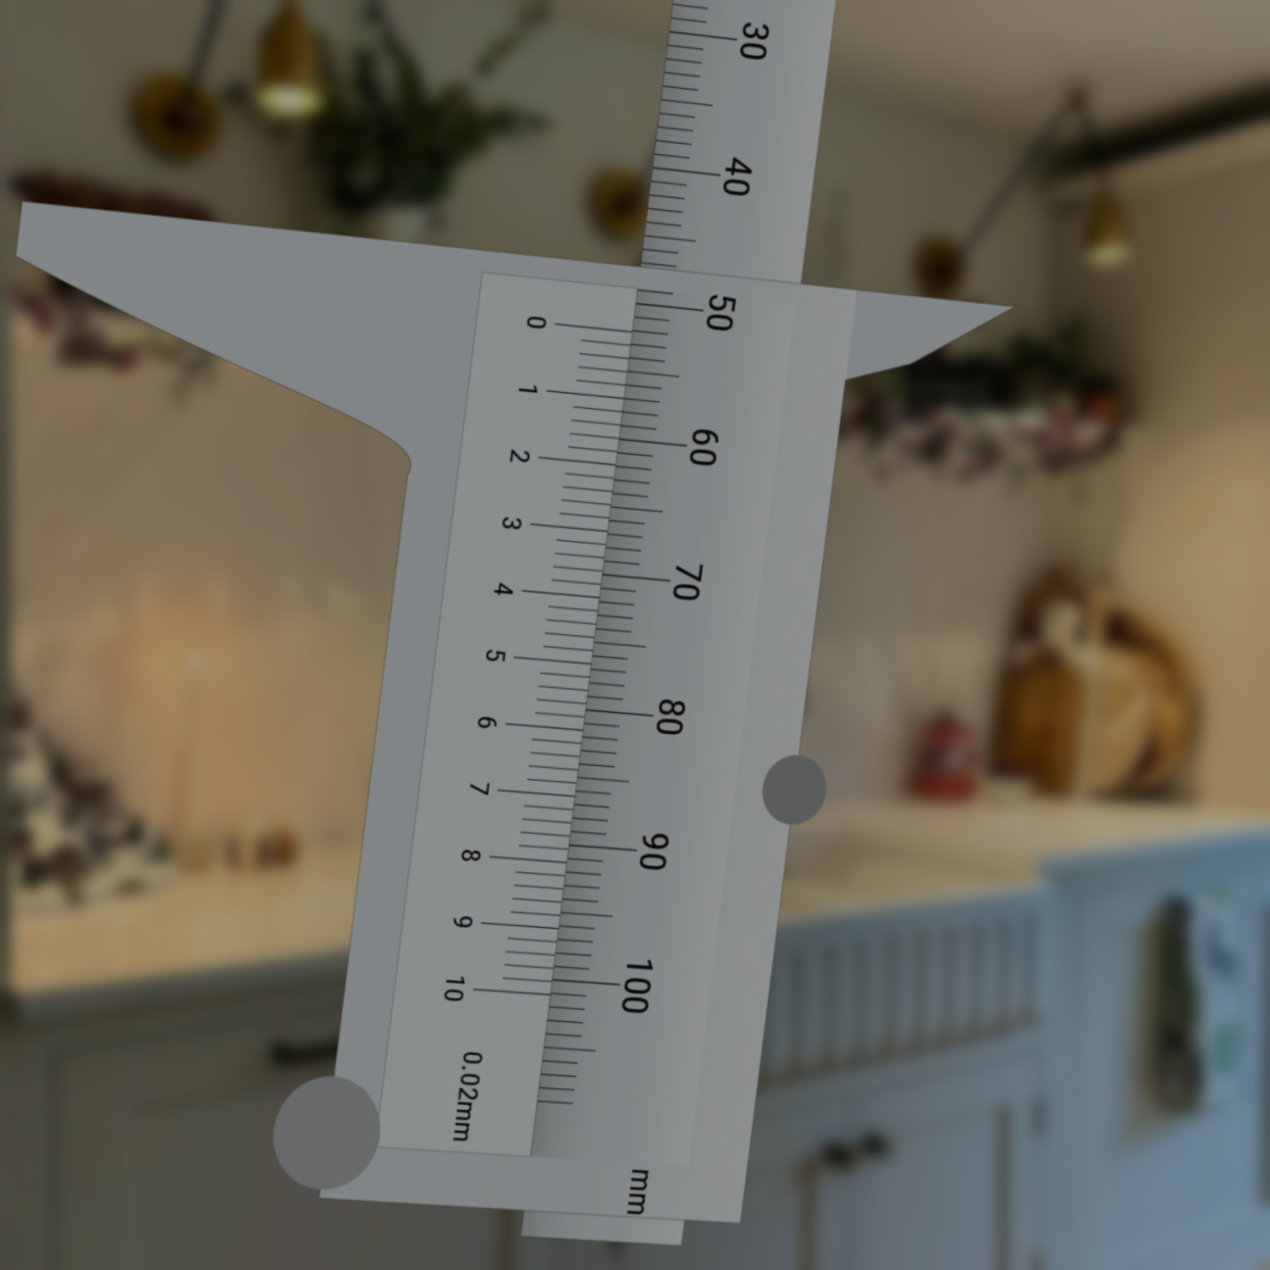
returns 52.1 mm
